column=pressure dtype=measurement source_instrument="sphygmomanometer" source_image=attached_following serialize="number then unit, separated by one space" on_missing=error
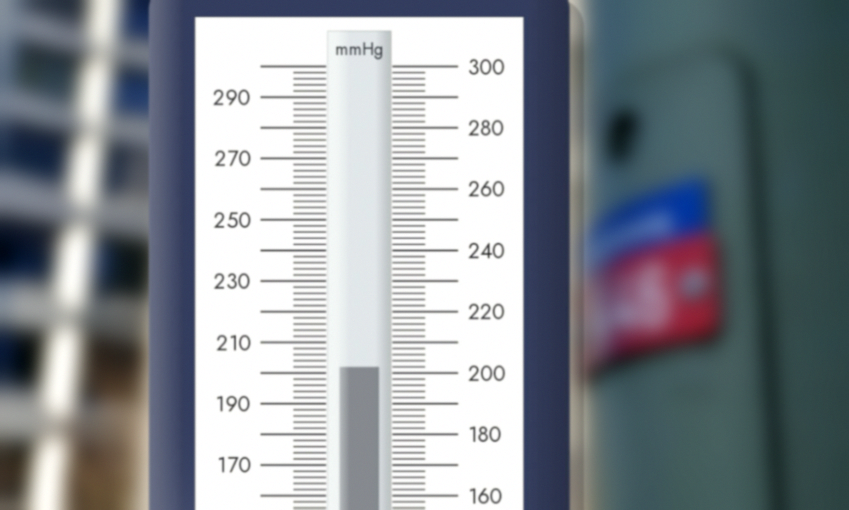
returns 202 mmHg
